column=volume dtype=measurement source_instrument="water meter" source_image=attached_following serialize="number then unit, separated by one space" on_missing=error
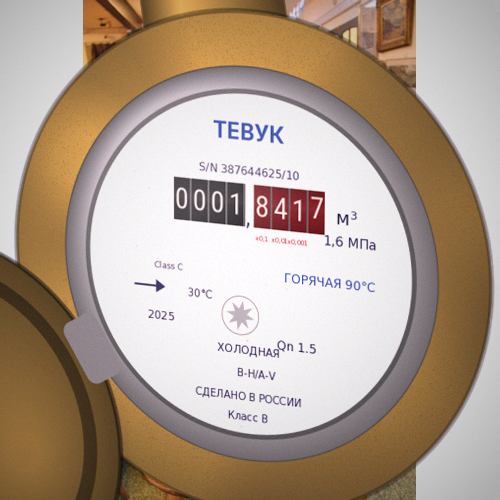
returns 1.8417 m³
